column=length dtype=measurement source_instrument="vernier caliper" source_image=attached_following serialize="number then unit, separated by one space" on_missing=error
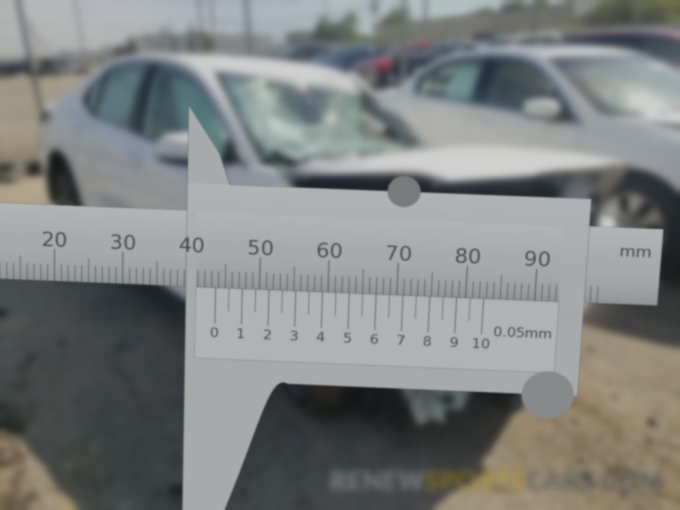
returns 43.6 mm
